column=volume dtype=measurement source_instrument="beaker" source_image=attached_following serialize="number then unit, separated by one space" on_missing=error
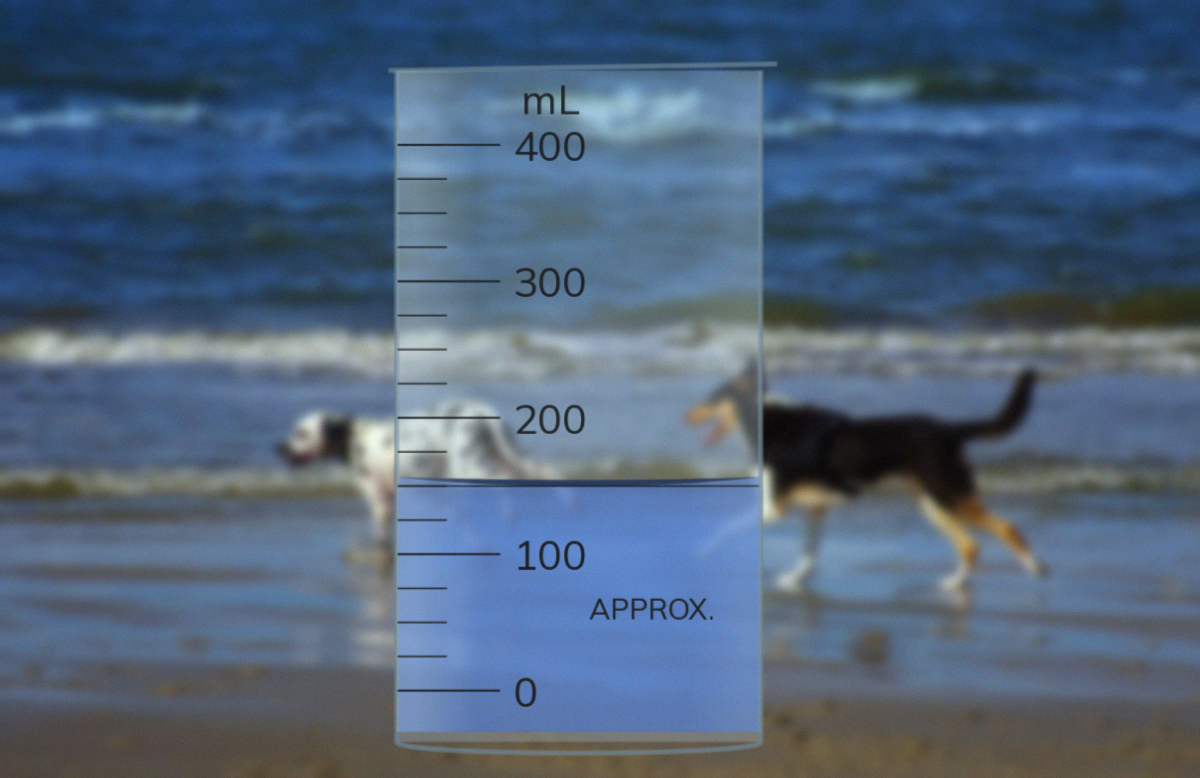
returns 150 mL
